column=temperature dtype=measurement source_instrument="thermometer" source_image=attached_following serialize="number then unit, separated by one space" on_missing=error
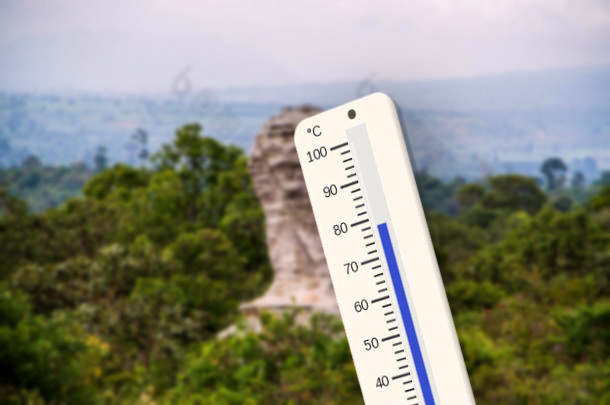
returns 78 °C
